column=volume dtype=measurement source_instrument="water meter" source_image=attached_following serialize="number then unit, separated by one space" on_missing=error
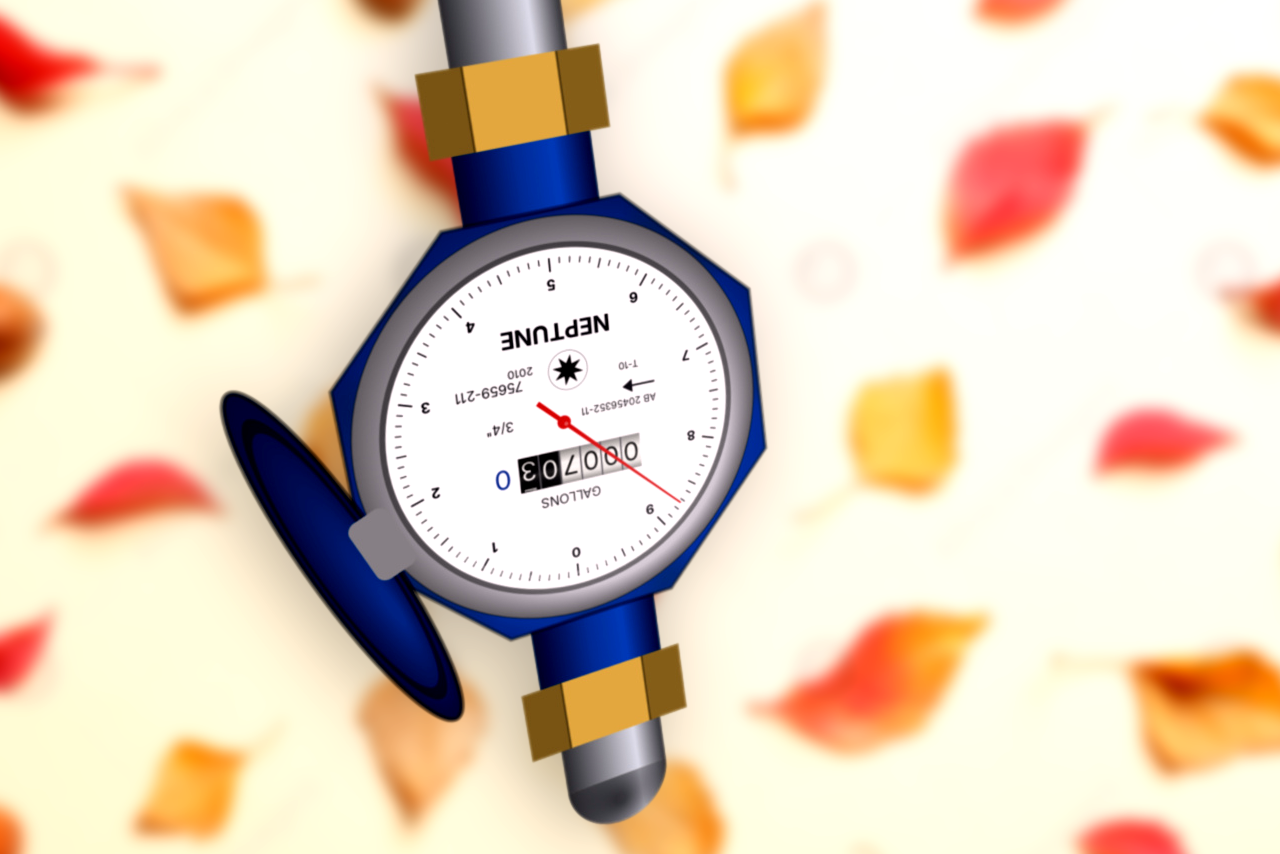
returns 7028.7 gal
